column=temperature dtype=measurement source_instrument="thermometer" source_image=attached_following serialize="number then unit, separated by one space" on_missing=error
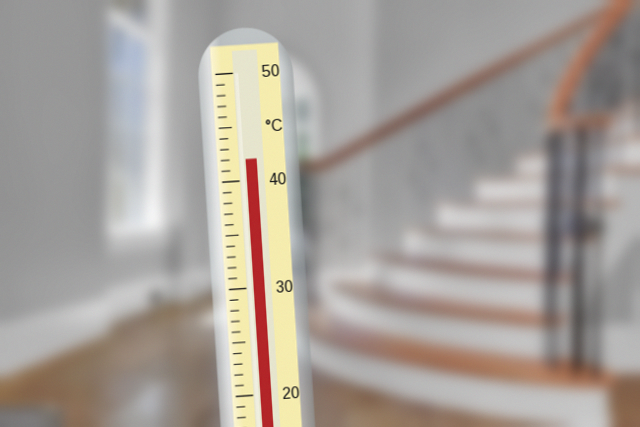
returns 42 °C
